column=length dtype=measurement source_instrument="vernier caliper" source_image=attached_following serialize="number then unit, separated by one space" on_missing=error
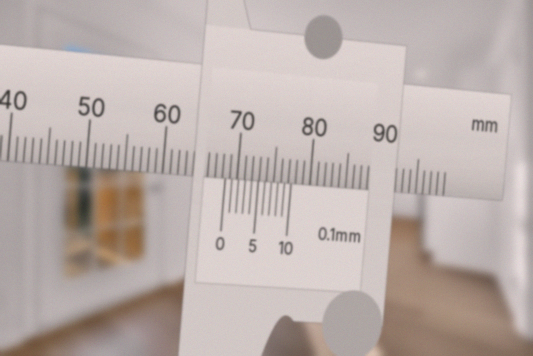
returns 68.4 mm
